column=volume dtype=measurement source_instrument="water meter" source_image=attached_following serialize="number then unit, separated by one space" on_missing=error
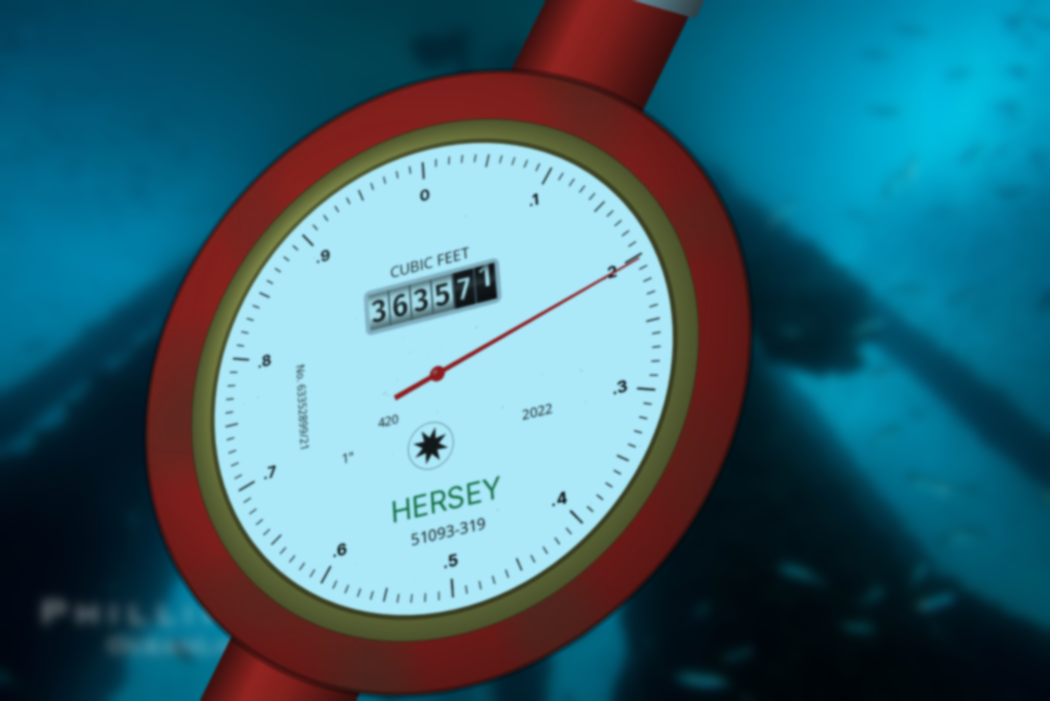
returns 363571.20 ft³
